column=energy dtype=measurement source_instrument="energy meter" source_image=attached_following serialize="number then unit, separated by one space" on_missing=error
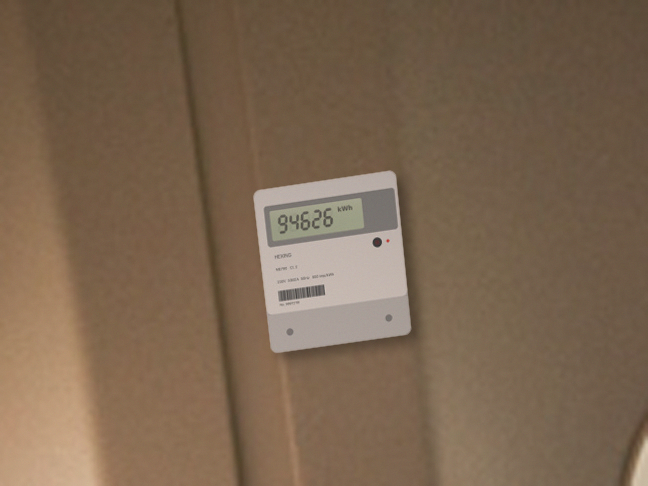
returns 94626 kWh
